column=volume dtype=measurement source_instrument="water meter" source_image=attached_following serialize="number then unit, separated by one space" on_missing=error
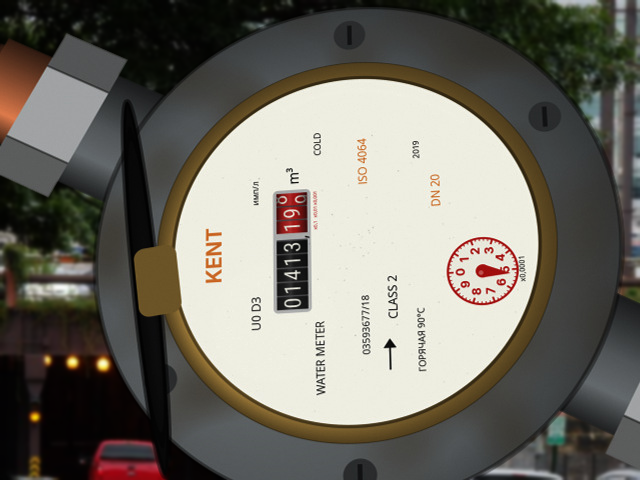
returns 1413.1985 m³
